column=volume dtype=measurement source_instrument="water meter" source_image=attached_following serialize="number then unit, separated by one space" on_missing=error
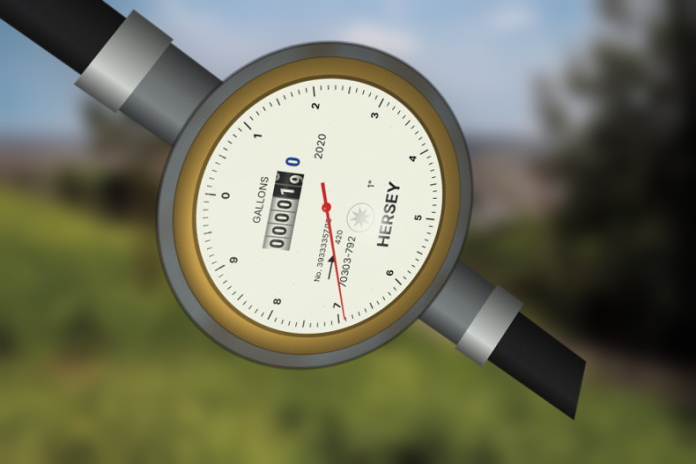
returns 186.9 gal
